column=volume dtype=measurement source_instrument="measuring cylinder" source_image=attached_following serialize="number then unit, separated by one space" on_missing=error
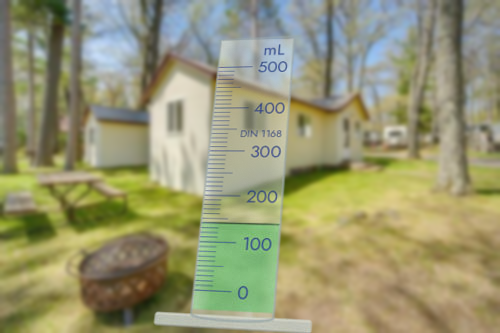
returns 140 mL
